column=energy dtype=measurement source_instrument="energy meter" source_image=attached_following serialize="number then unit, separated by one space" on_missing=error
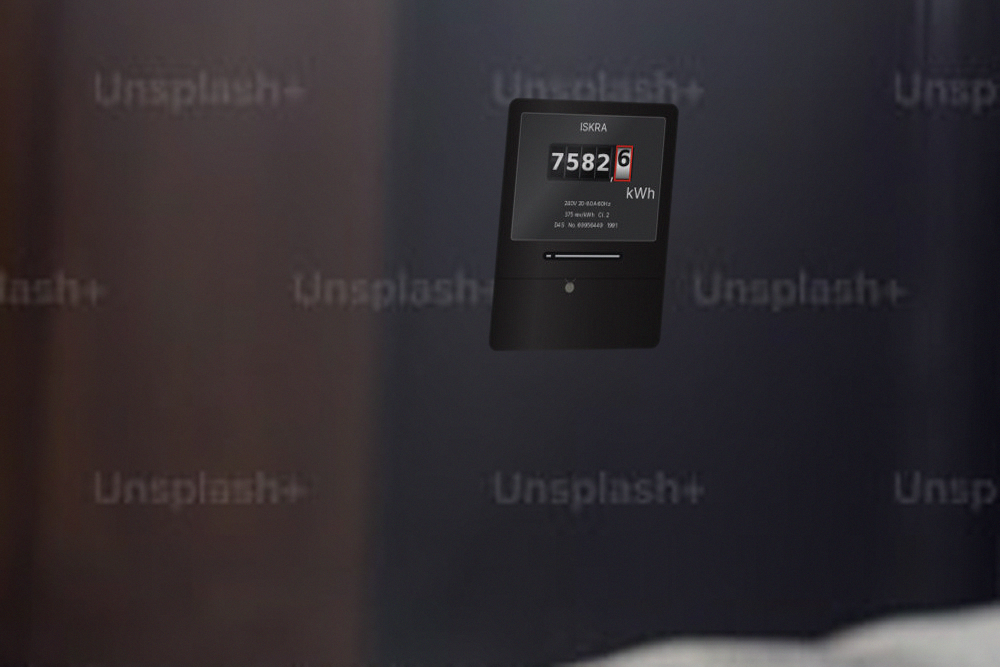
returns 7582.6 kWh
